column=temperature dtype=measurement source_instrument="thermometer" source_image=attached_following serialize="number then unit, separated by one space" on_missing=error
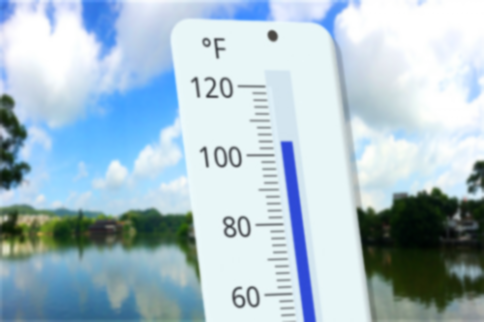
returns 104 °F
